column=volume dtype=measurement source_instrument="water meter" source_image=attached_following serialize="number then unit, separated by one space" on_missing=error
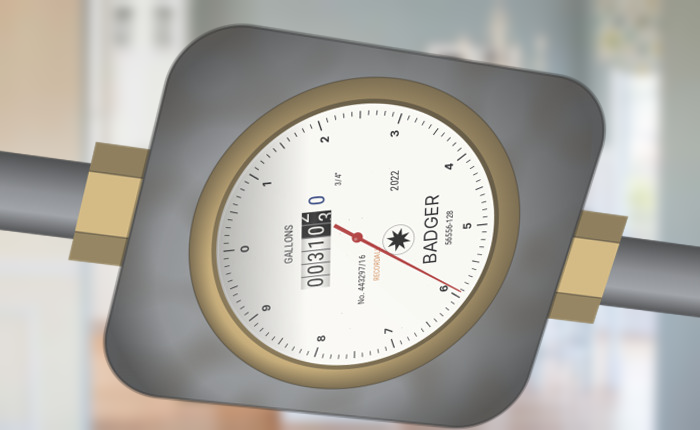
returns 31025.9 gal
